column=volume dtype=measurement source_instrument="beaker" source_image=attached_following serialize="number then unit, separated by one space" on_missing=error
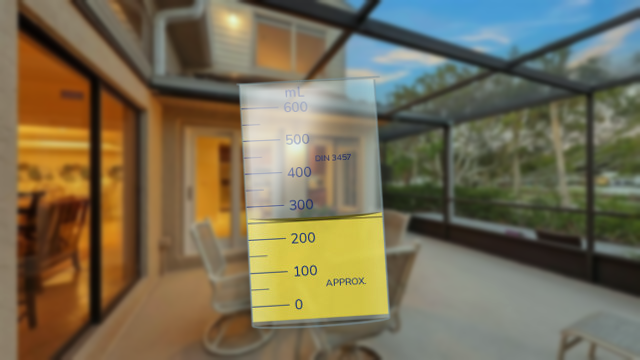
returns 250 mL
